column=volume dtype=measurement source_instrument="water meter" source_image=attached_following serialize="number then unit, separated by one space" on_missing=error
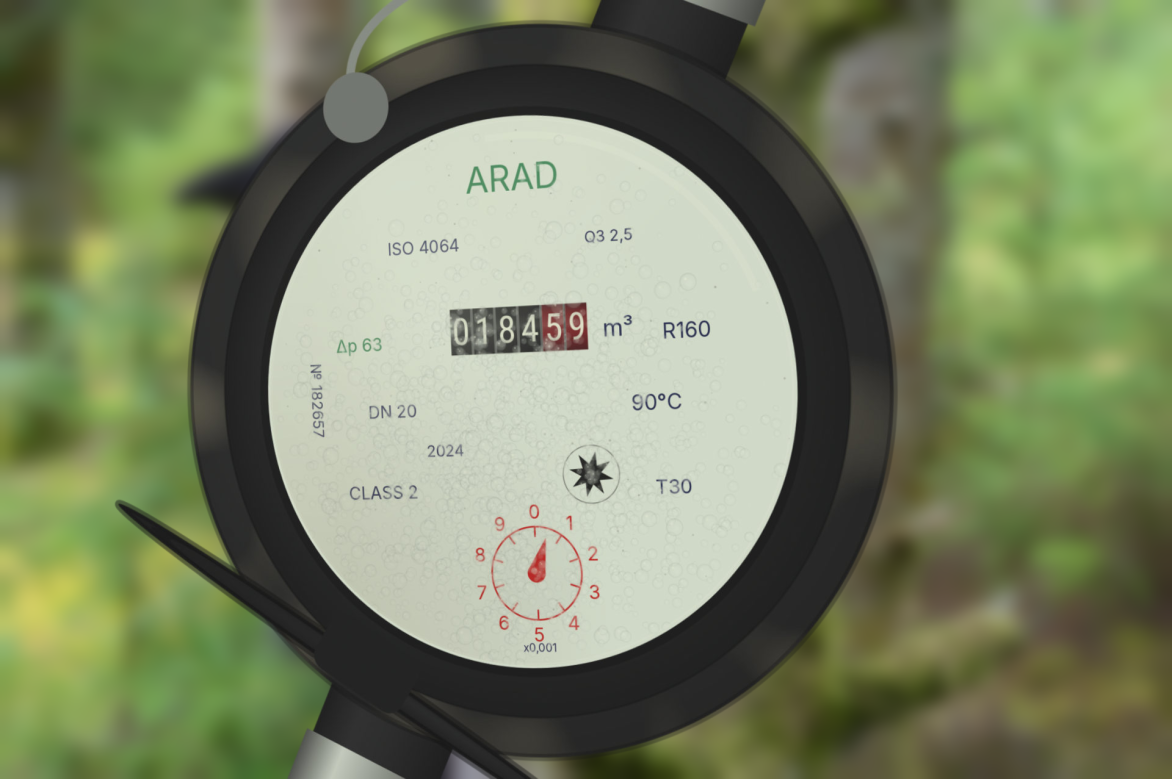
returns 184.590 m³
